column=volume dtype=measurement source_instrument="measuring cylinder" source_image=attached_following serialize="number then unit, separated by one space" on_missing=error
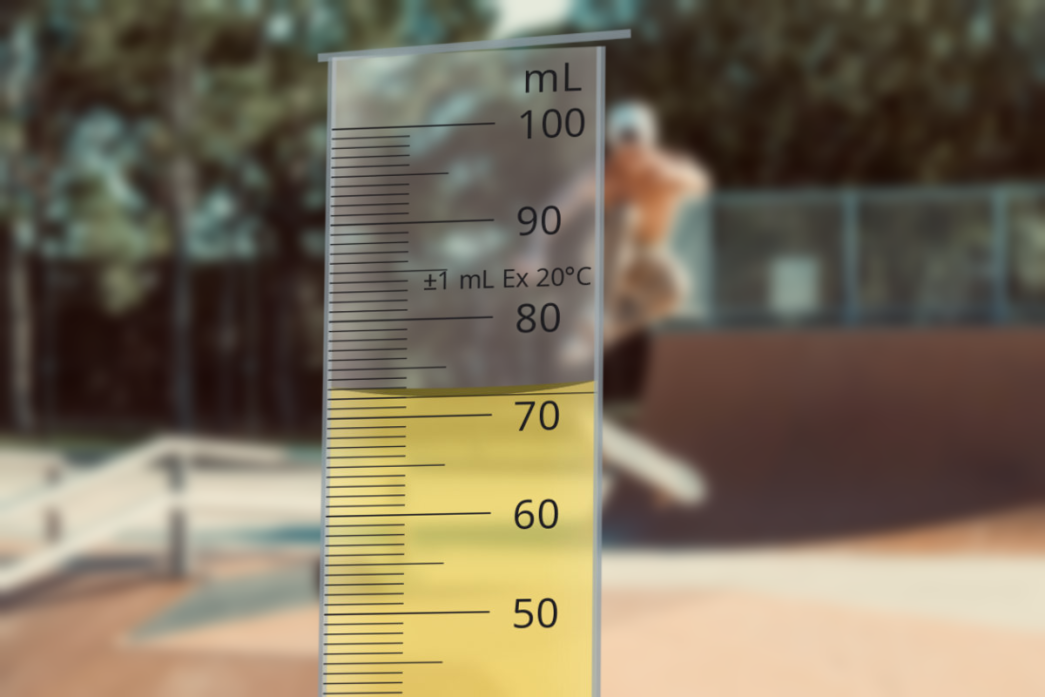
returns 72 mL
